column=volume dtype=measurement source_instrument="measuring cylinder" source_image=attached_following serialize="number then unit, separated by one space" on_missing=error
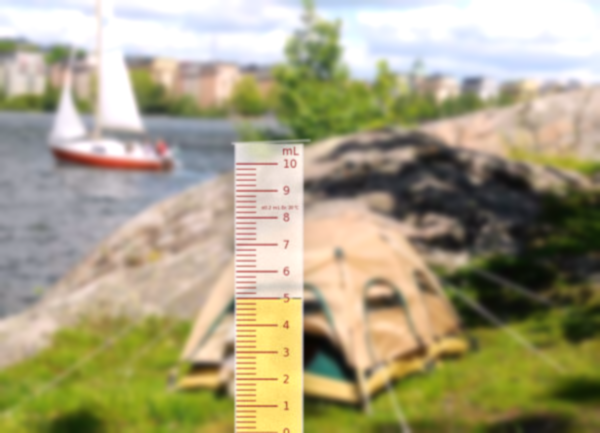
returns 5 mL
